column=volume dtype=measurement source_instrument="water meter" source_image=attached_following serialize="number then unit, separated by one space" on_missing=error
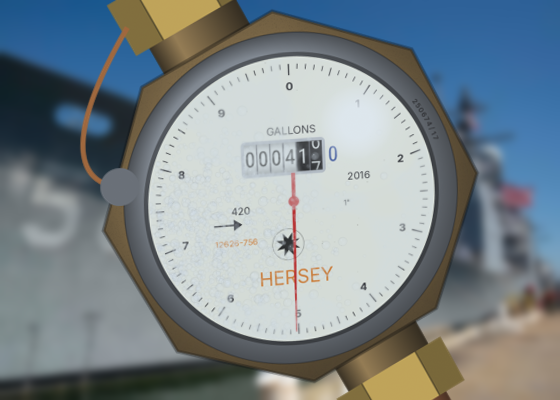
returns 4165.0 gal
